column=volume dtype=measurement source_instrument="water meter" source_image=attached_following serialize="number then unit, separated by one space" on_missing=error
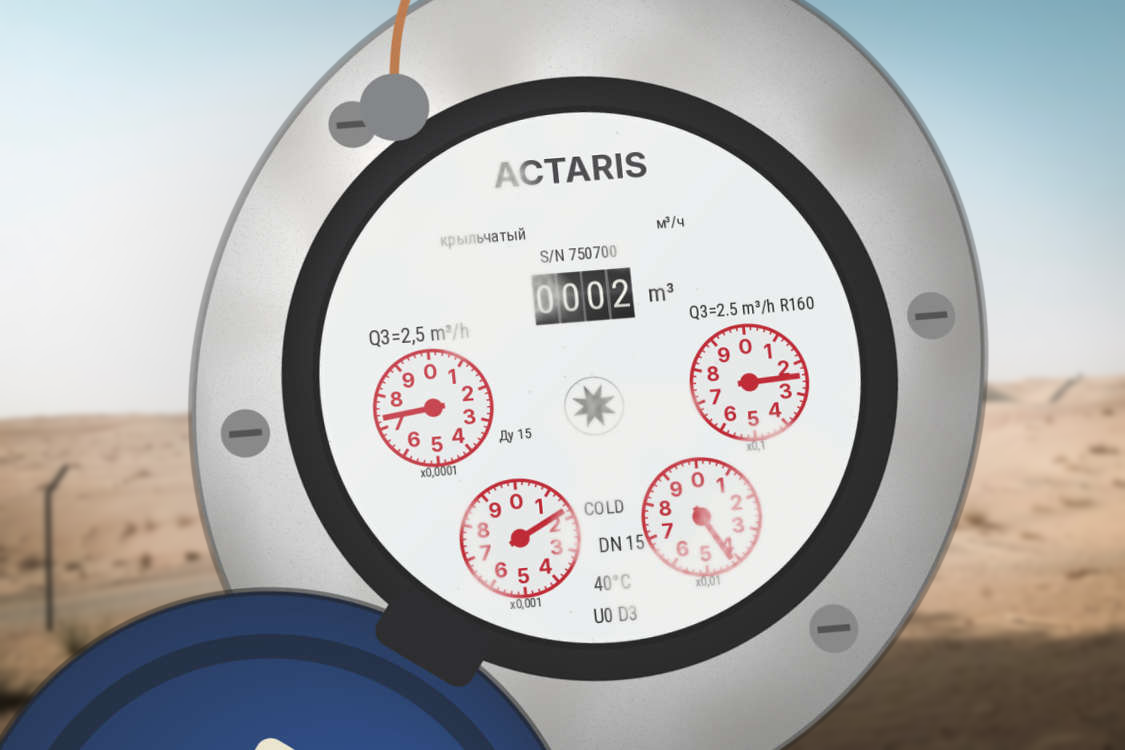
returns 2.2417 m³
